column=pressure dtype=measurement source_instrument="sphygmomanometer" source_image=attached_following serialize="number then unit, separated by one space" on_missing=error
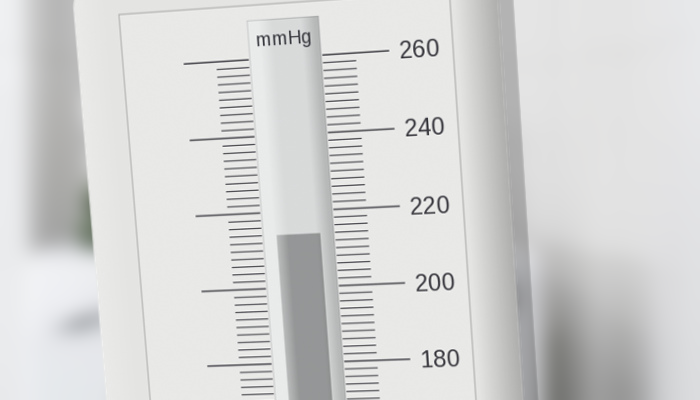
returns 214 mmHg
